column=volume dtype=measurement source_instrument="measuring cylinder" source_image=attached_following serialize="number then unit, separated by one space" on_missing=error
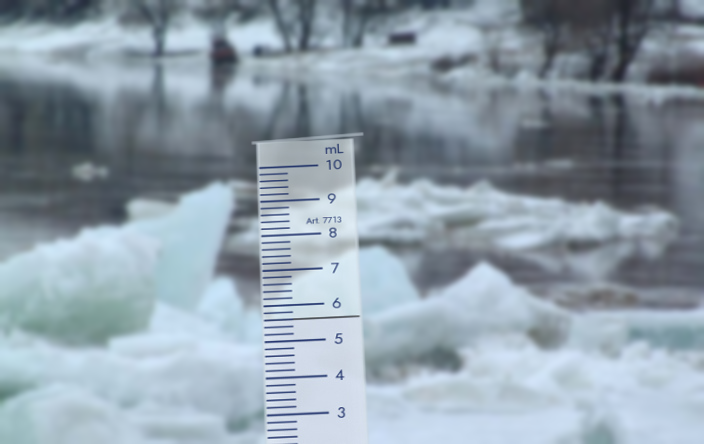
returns 5.6 mL
